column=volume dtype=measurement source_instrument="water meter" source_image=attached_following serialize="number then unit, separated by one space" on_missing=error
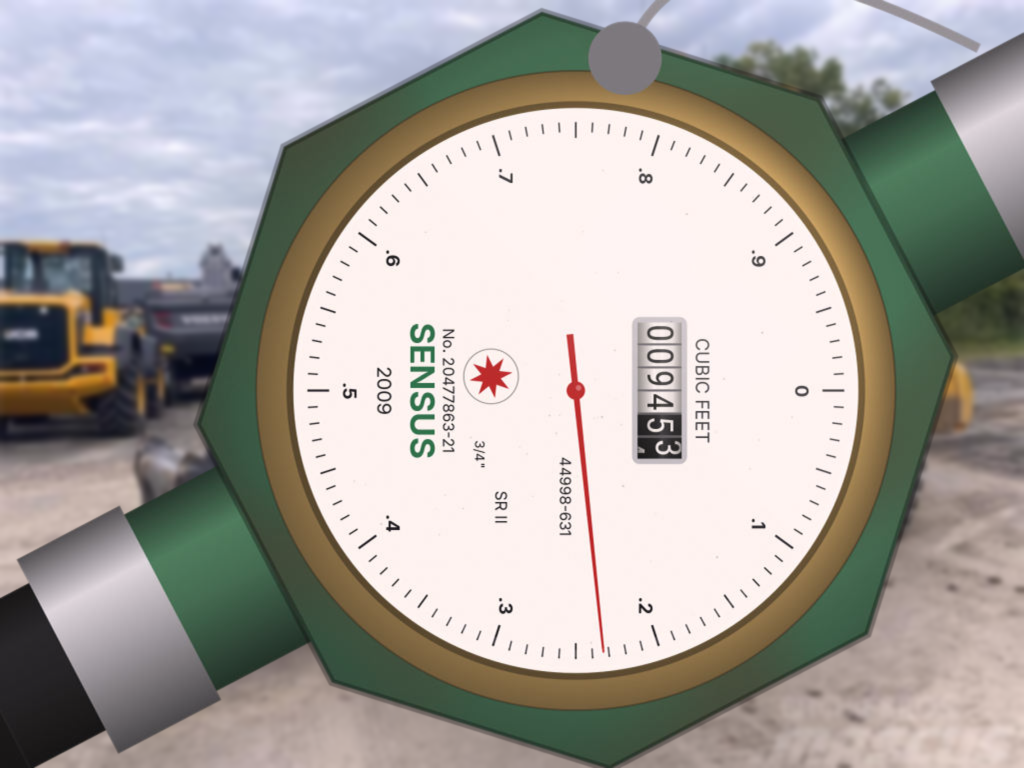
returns 9453.23 ft³
